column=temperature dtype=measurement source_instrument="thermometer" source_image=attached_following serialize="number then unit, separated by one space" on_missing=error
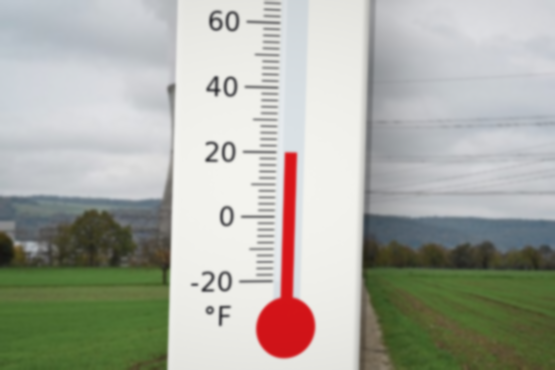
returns 20 °F
